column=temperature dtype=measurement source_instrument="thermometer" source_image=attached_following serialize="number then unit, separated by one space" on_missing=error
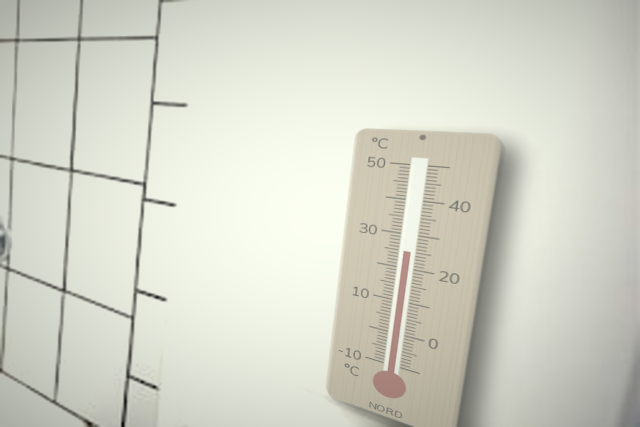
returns 25 °C
